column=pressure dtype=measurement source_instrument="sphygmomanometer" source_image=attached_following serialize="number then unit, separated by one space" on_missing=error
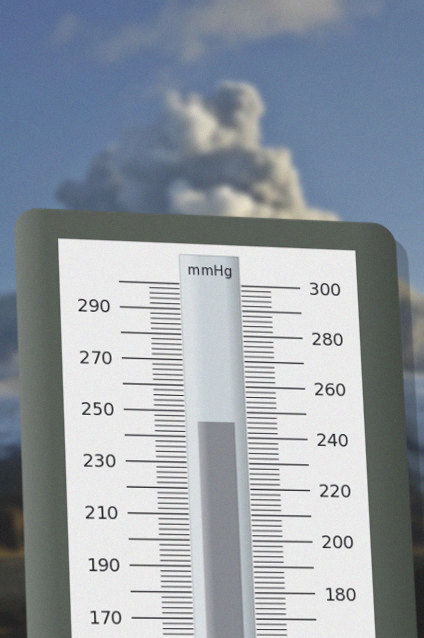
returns 246 mmHg
